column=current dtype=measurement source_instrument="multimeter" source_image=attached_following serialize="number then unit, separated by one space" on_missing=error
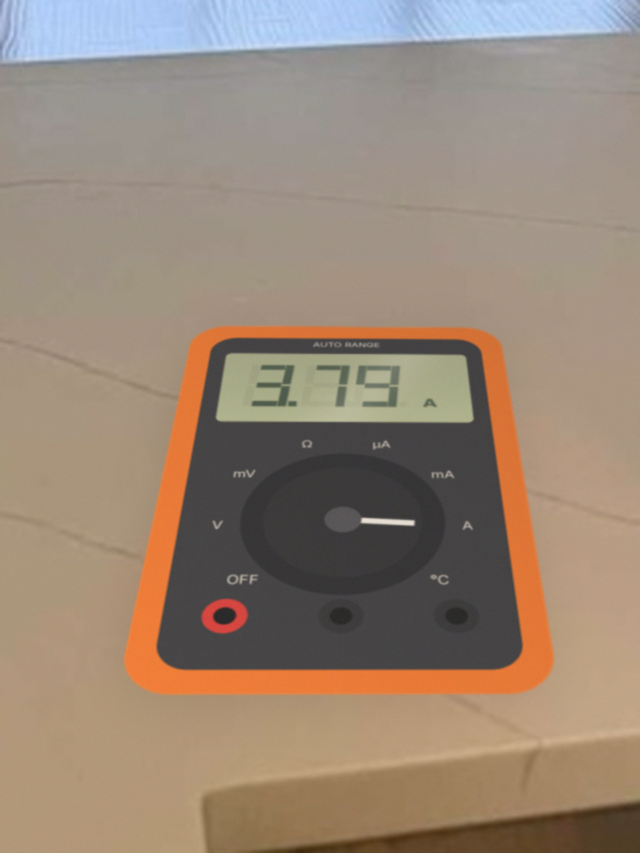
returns 3.79 A
